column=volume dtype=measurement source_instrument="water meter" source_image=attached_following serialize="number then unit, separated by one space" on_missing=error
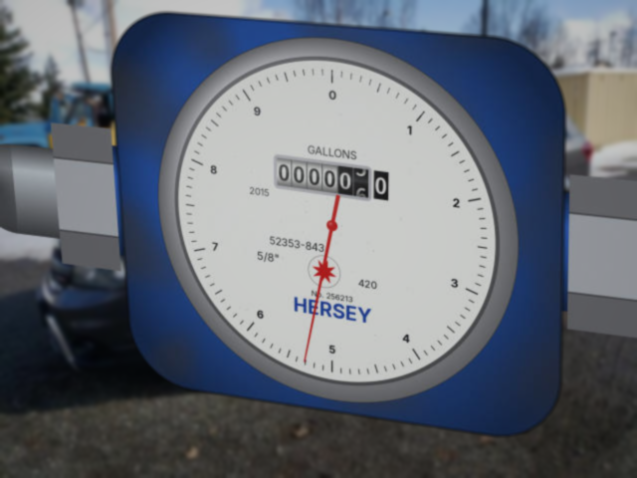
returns 55.3 gal
